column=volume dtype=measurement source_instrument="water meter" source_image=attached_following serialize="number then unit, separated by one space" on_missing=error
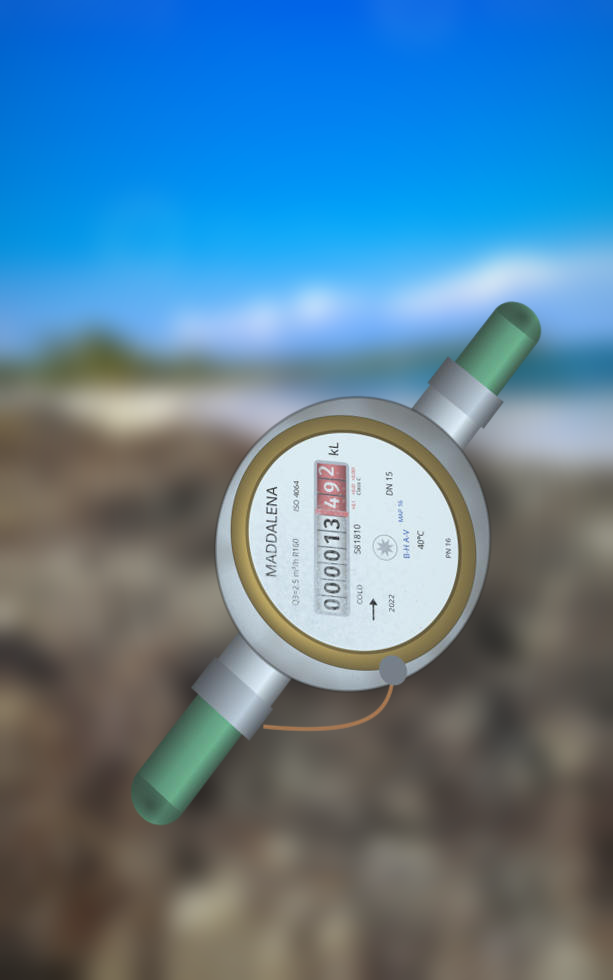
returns 13.492 kL
